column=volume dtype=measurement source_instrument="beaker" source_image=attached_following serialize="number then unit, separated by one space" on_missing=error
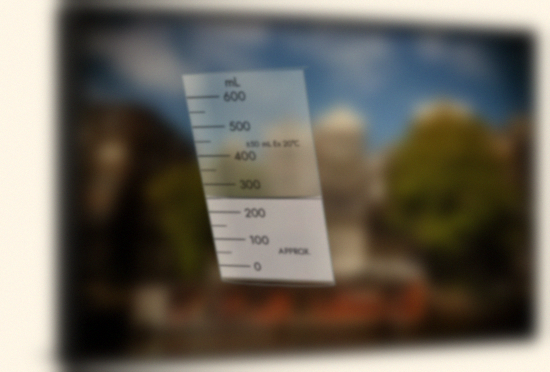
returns 250 mL
